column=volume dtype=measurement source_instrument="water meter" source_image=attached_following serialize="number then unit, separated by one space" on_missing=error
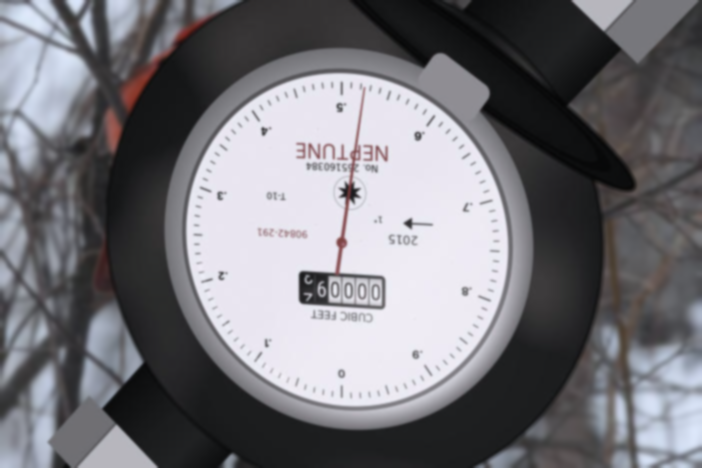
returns 92.52 ft³
